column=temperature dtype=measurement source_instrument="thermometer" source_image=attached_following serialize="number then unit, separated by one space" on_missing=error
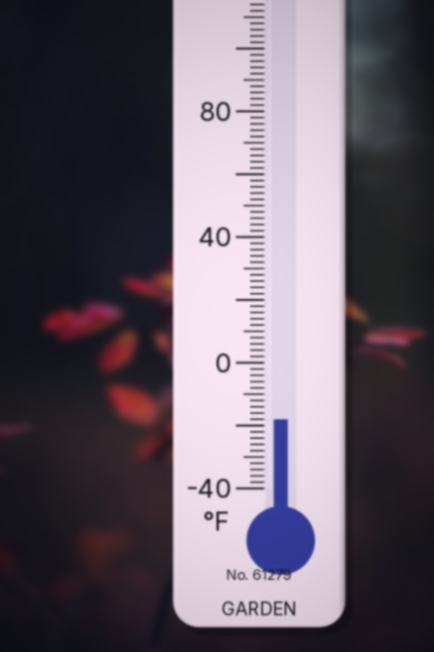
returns -18 °F
